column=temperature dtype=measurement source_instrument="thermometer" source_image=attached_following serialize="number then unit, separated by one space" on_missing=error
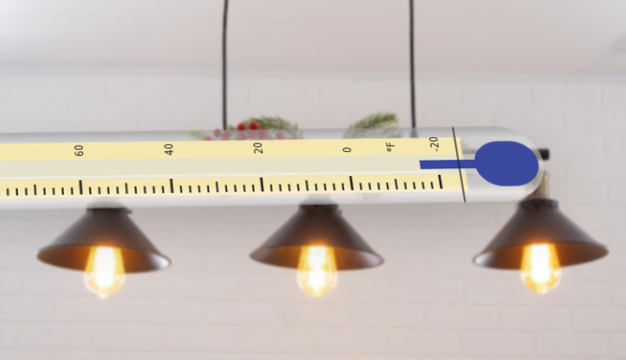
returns -16 °F
